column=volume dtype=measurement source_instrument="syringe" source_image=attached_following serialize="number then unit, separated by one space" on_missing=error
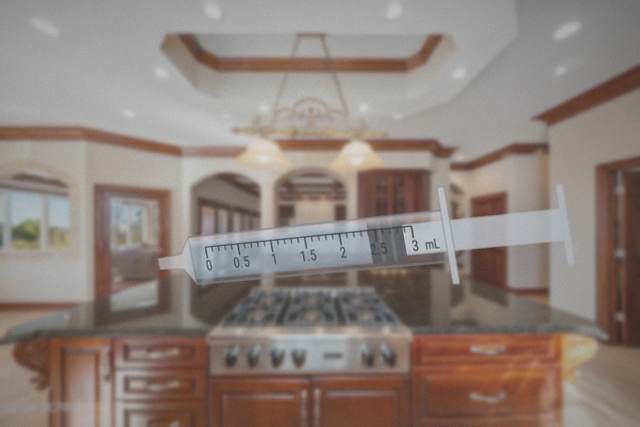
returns 2.4 mL
